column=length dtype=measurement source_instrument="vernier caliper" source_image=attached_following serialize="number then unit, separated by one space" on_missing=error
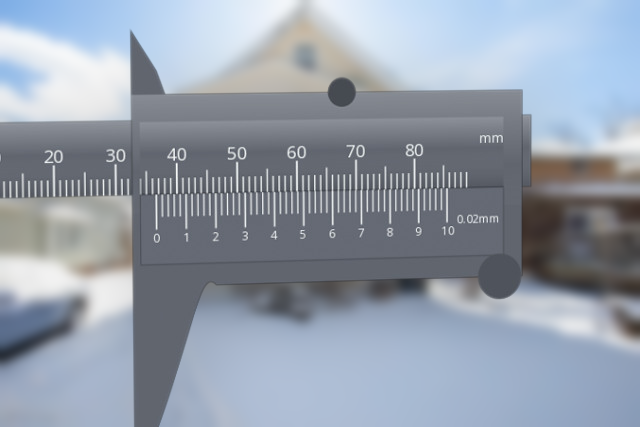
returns 36.6 mm
